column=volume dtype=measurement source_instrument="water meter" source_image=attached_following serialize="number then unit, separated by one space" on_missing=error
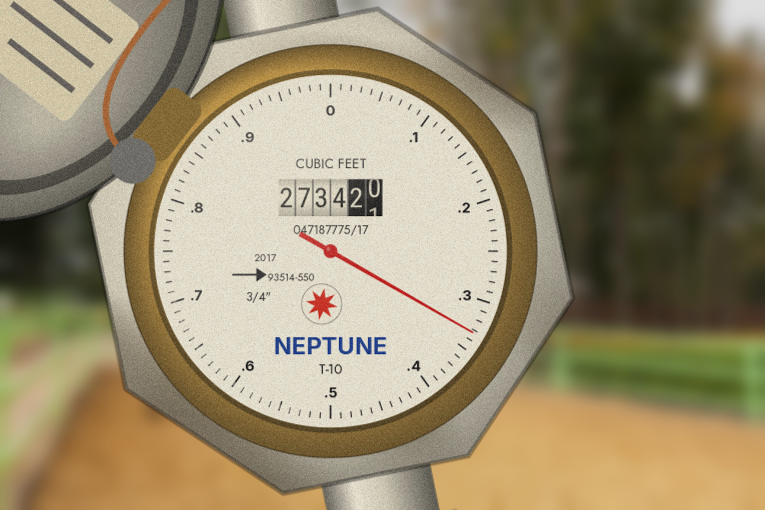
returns 273420.33 ft³
